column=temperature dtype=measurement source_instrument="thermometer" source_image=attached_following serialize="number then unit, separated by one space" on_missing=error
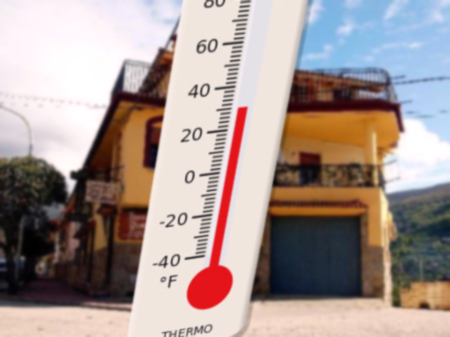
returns 30 °F
